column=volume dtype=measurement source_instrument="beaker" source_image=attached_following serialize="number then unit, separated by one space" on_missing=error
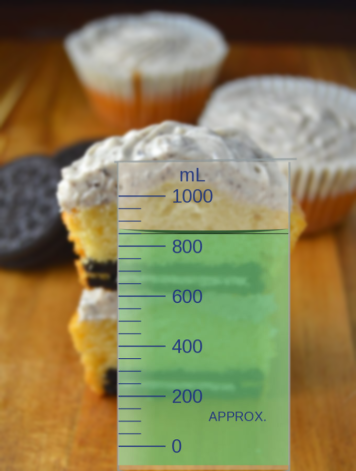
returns 850 mL
